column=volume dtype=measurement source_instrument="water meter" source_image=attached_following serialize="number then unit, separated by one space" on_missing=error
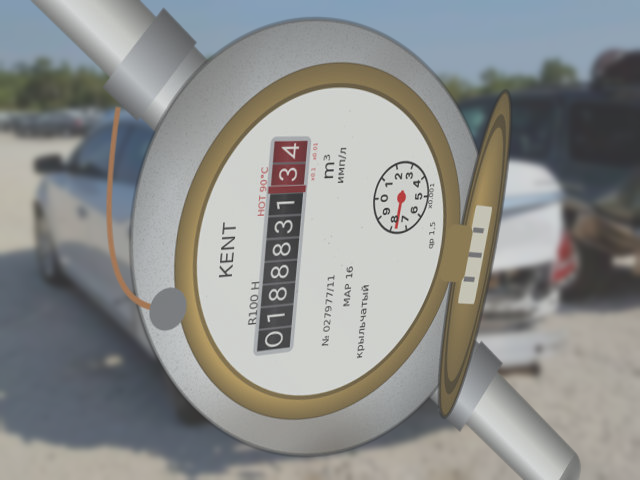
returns 188831.347 m³
